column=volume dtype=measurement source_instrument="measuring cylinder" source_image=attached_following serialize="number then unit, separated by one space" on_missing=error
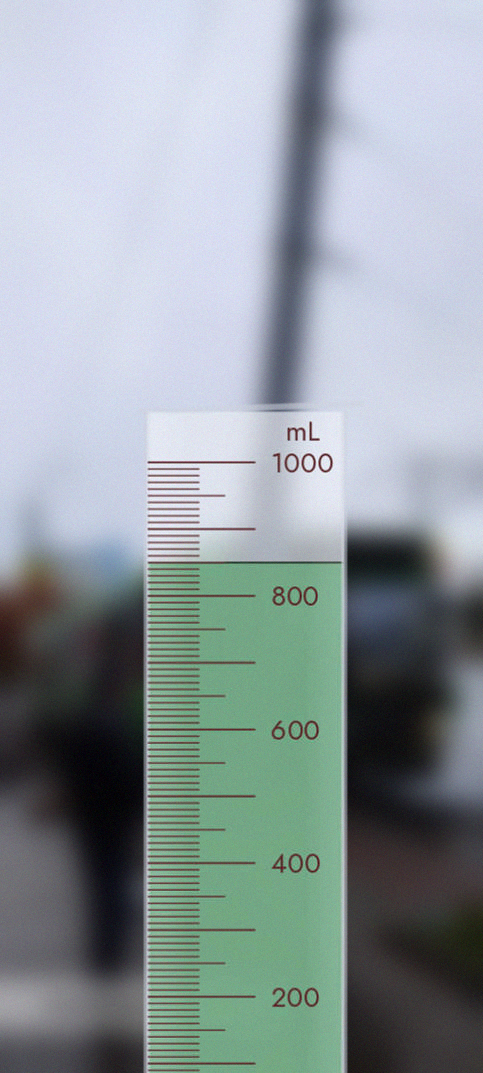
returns 850 mL
